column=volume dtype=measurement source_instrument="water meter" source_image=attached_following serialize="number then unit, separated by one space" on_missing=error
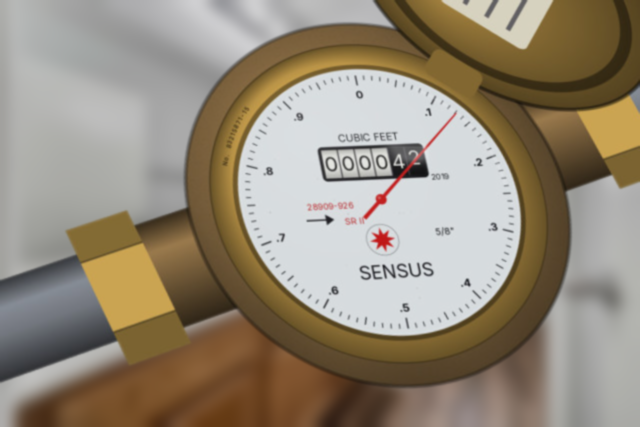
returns 42.13 ft³
